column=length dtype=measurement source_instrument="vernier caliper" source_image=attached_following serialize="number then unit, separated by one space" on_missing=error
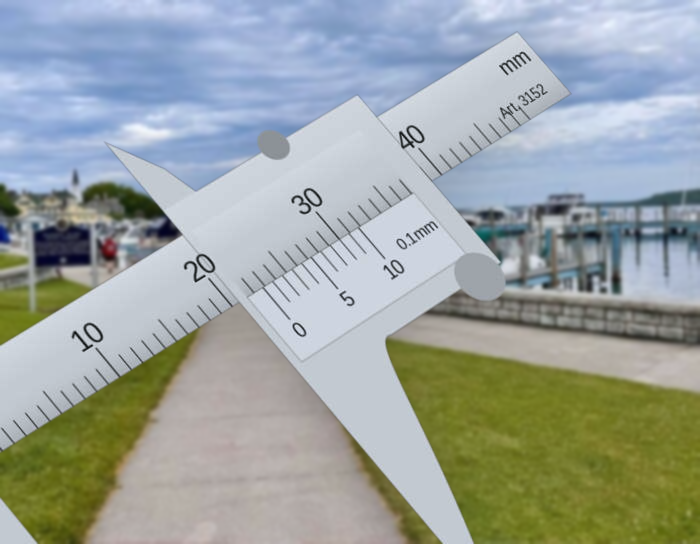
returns 22.8 mm
